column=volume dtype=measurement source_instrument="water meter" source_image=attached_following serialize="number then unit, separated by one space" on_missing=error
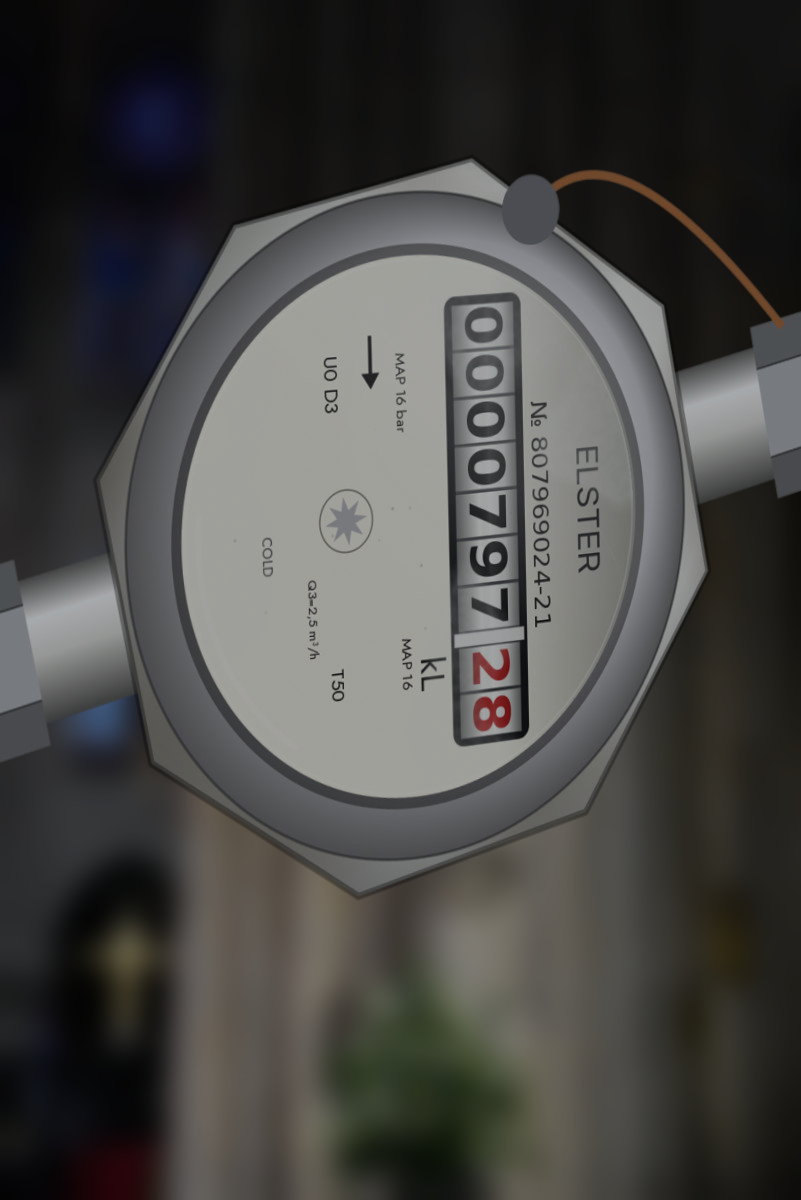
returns 797.28 kL
